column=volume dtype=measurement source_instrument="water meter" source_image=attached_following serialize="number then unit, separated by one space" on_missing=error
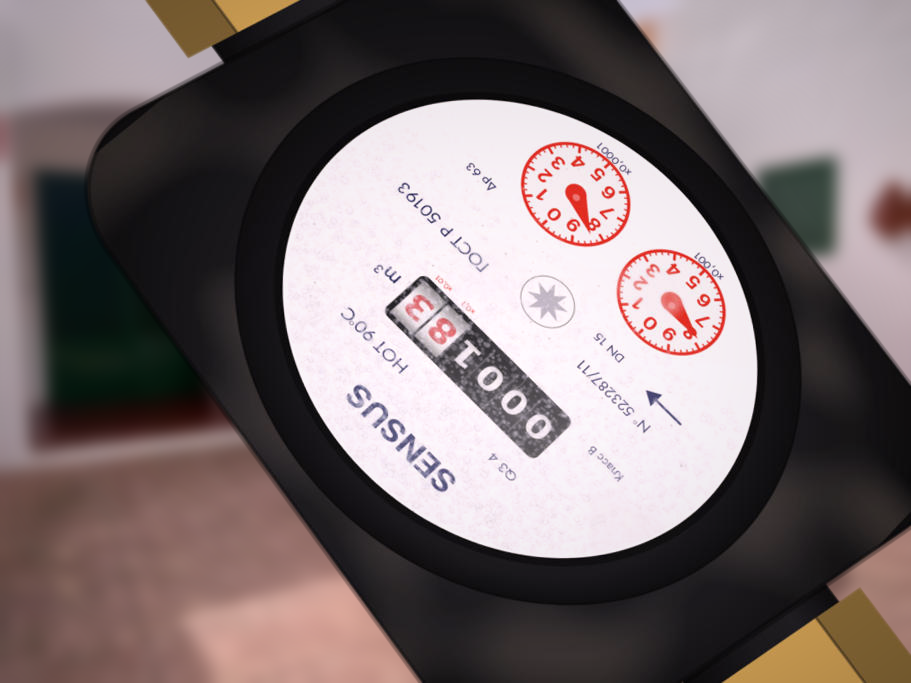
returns 1.8378 m³
